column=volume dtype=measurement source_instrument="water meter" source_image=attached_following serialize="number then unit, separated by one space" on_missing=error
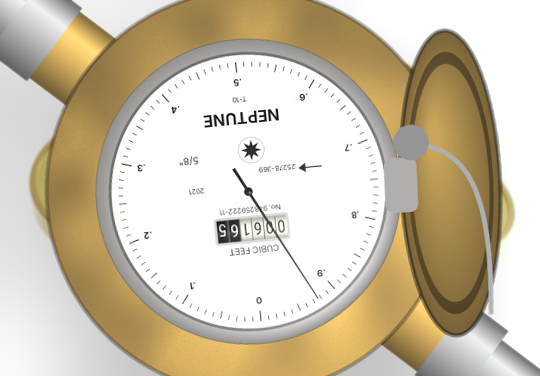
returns 6164.92 ft³
